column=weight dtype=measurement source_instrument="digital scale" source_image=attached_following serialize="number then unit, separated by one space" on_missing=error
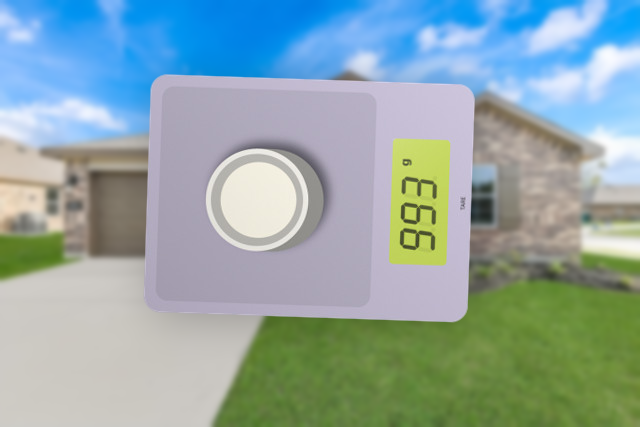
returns 993 g
